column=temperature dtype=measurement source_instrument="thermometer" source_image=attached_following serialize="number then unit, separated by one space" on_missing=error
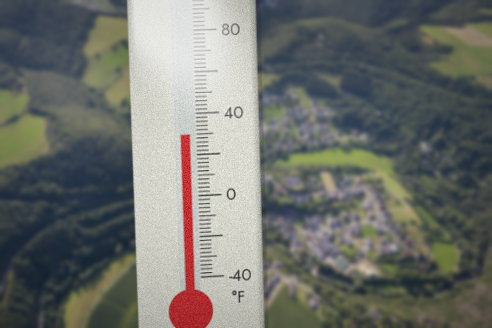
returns 30 °F
